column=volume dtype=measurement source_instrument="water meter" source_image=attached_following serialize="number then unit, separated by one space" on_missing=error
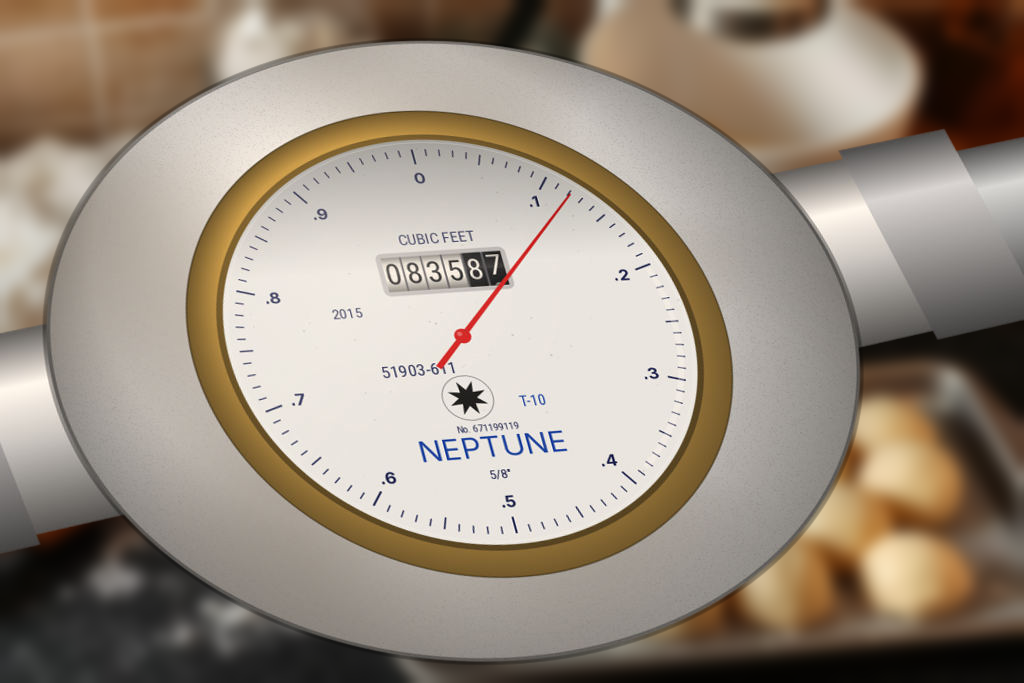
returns 83587.12 ft³
